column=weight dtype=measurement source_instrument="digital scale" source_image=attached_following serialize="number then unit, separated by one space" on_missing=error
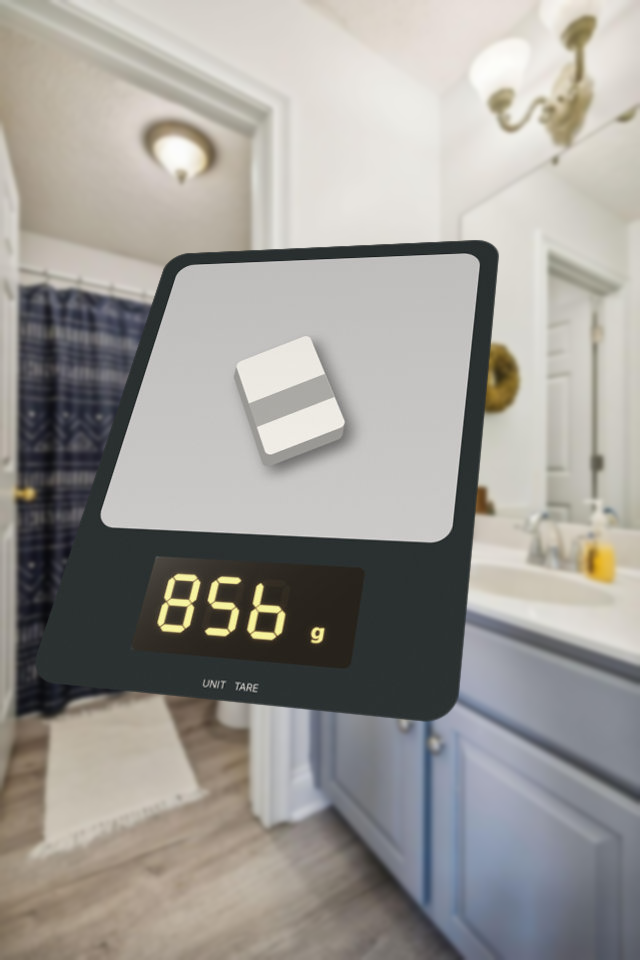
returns 856 g
